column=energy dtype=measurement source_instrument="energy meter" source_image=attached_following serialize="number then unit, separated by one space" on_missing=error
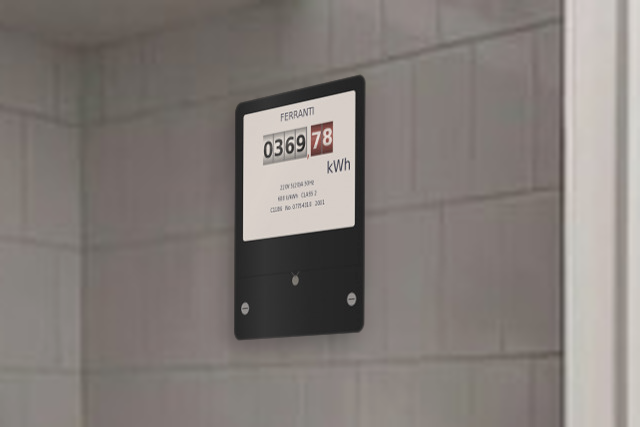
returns 369.78 kWh
